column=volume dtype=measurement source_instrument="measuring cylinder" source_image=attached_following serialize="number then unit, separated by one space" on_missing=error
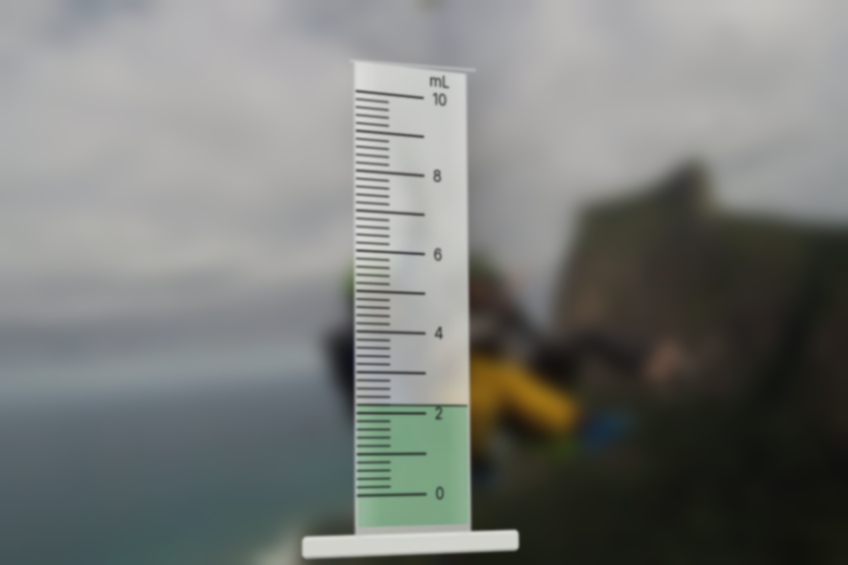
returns 2.2 mL
